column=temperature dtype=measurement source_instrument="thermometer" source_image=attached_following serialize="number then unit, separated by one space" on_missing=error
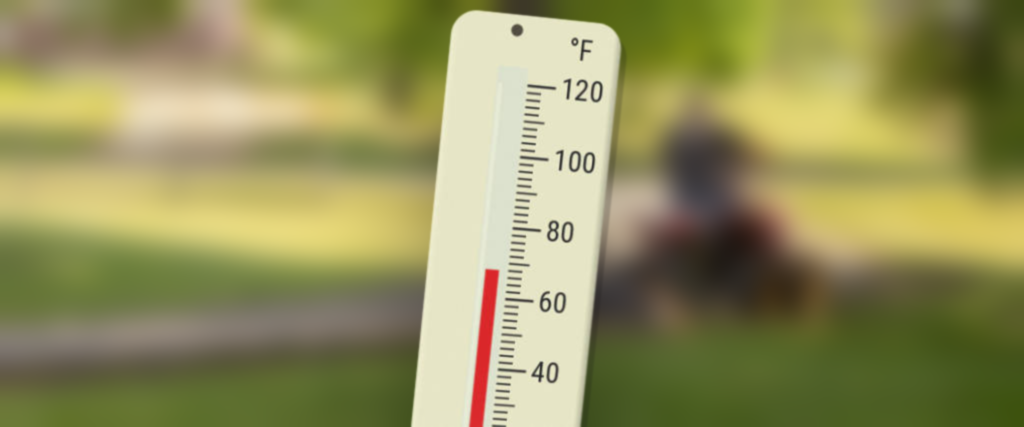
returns 68 °F
